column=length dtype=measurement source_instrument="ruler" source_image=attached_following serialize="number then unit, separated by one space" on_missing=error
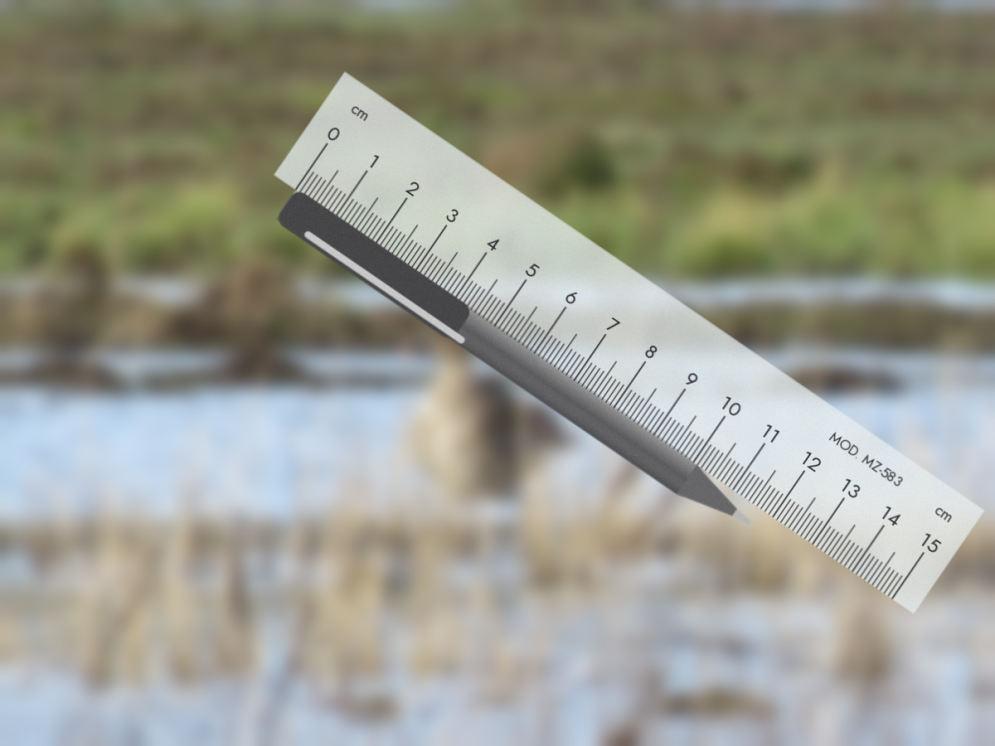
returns 11.7 cm
